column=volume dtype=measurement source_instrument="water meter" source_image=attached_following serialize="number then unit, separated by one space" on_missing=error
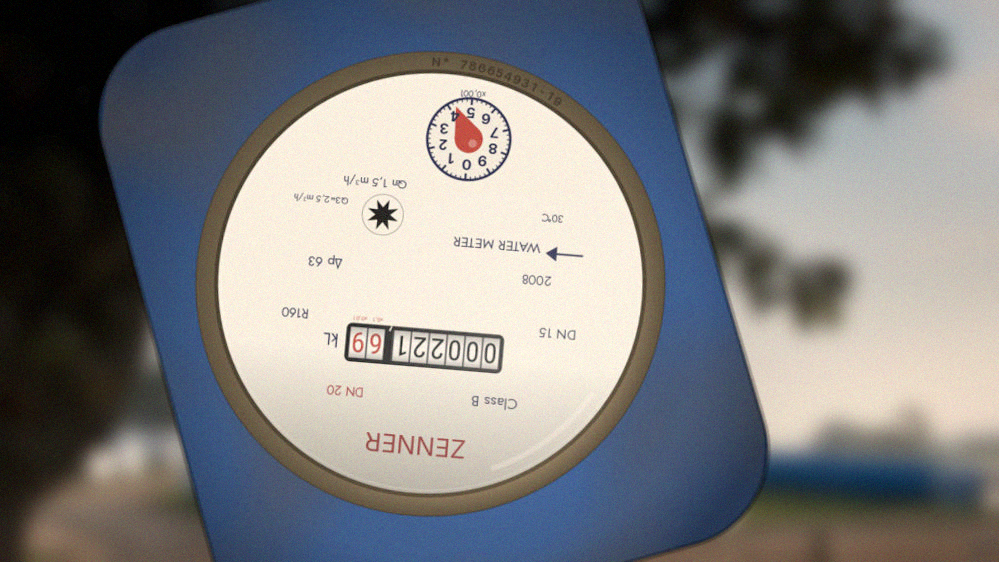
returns 221.694 kL
